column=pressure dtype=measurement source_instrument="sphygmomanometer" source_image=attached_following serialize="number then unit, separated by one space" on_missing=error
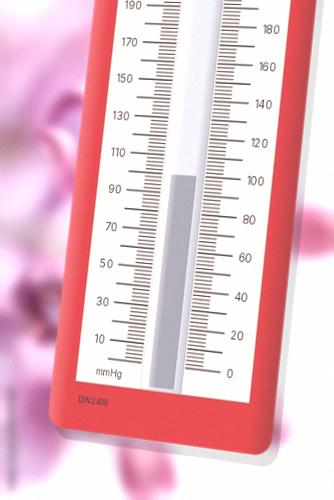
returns 100 mmHg
